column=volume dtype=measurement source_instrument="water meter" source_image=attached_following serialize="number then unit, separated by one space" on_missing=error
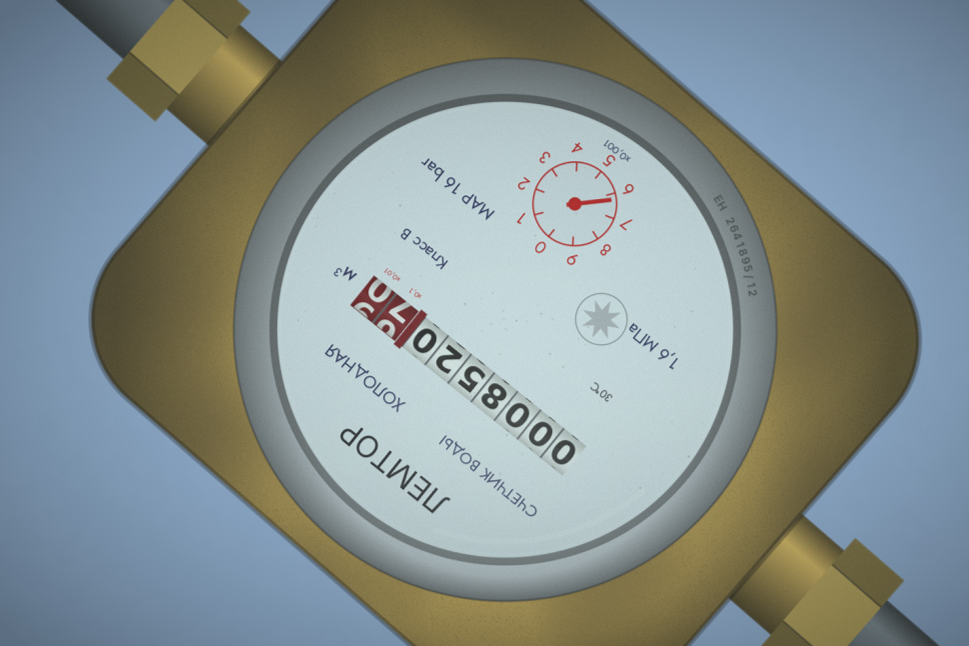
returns 8520.696 m³
